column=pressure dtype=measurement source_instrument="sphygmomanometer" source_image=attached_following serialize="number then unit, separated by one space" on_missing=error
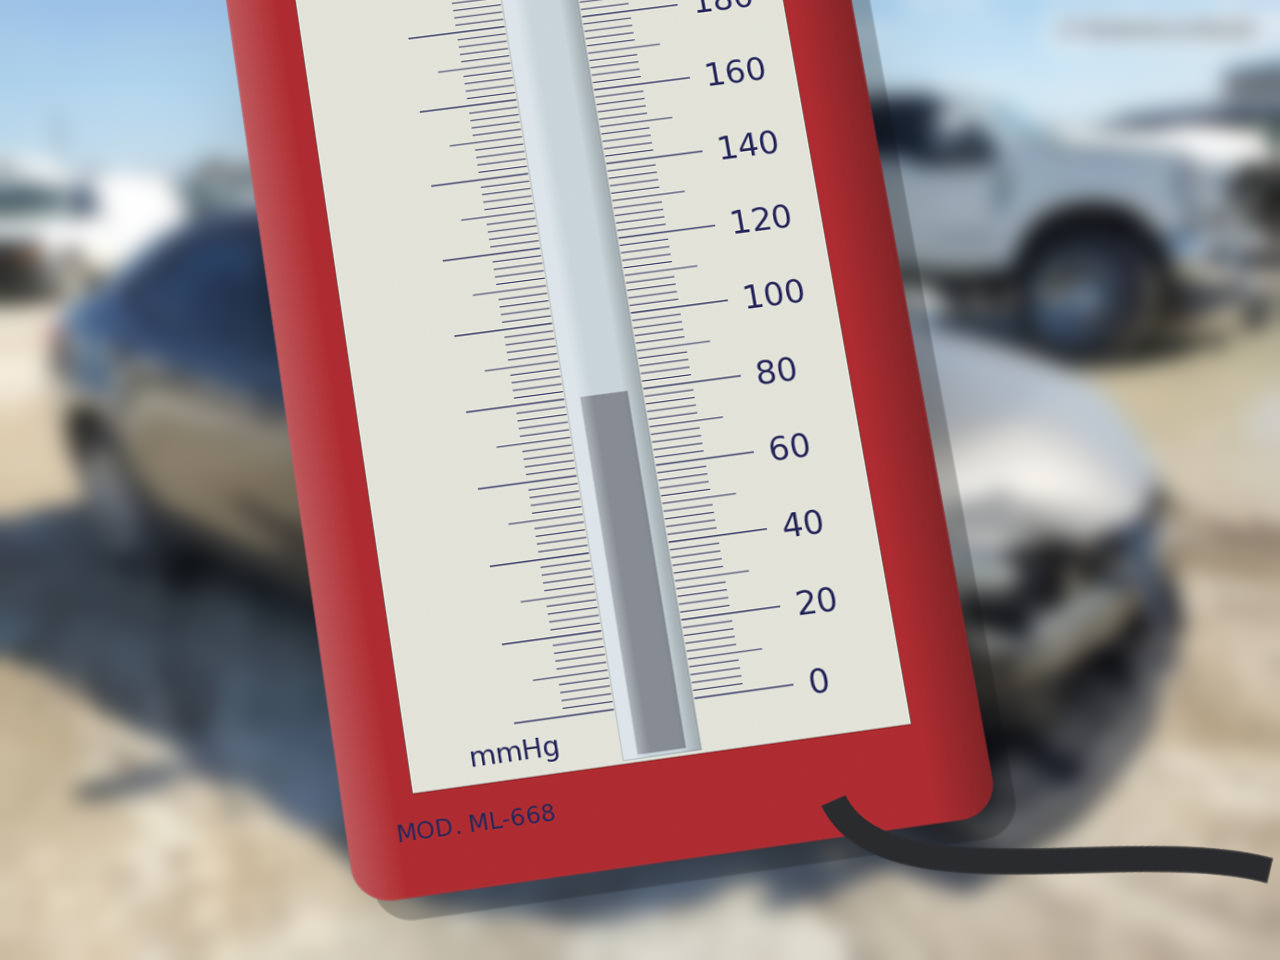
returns 80 mmHg
